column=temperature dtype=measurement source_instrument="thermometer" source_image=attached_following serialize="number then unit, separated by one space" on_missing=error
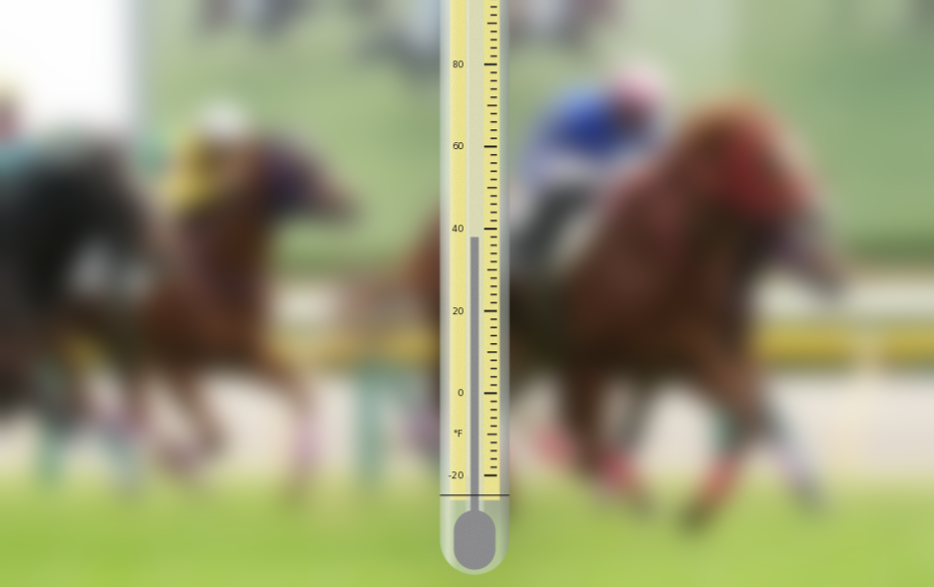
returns 38 °F
